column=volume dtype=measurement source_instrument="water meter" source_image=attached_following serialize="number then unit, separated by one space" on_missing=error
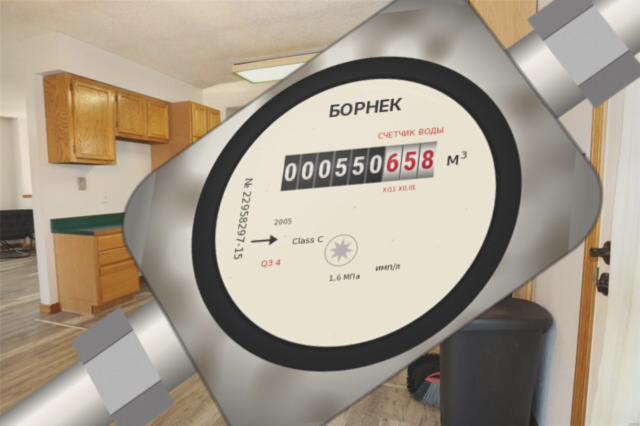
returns 550.658 m³
